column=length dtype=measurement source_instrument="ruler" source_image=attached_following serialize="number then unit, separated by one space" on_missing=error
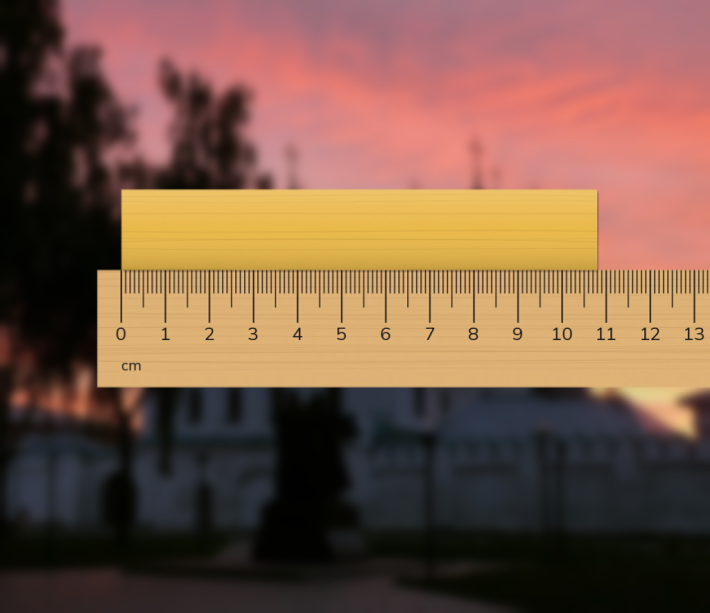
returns 10.8 cm
